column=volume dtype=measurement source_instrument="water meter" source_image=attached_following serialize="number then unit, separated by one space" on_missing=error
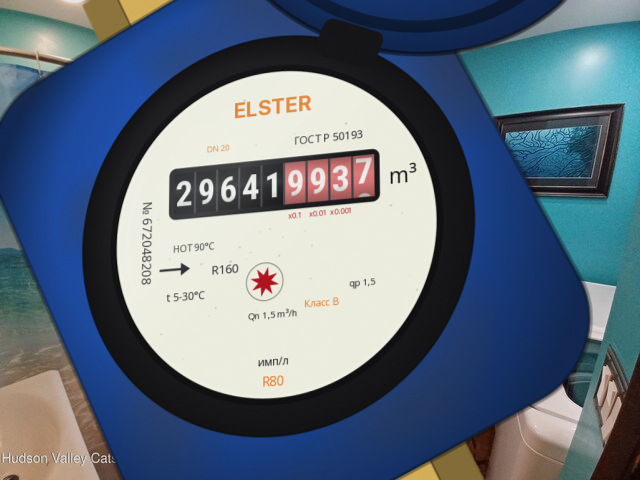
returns 29641.9937 m³
